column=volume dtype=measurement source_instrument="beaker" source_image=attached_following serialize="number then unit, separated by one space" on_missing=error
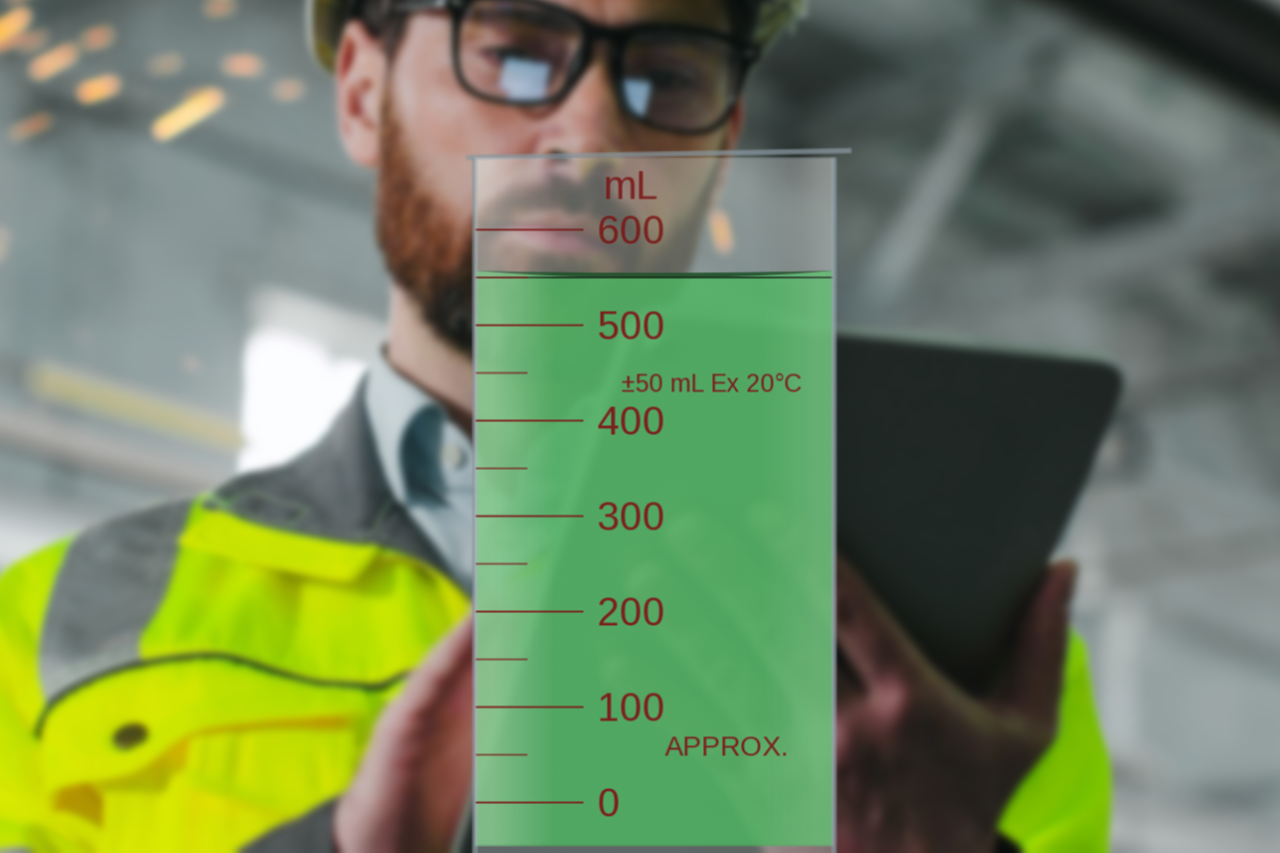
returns 550 mL
